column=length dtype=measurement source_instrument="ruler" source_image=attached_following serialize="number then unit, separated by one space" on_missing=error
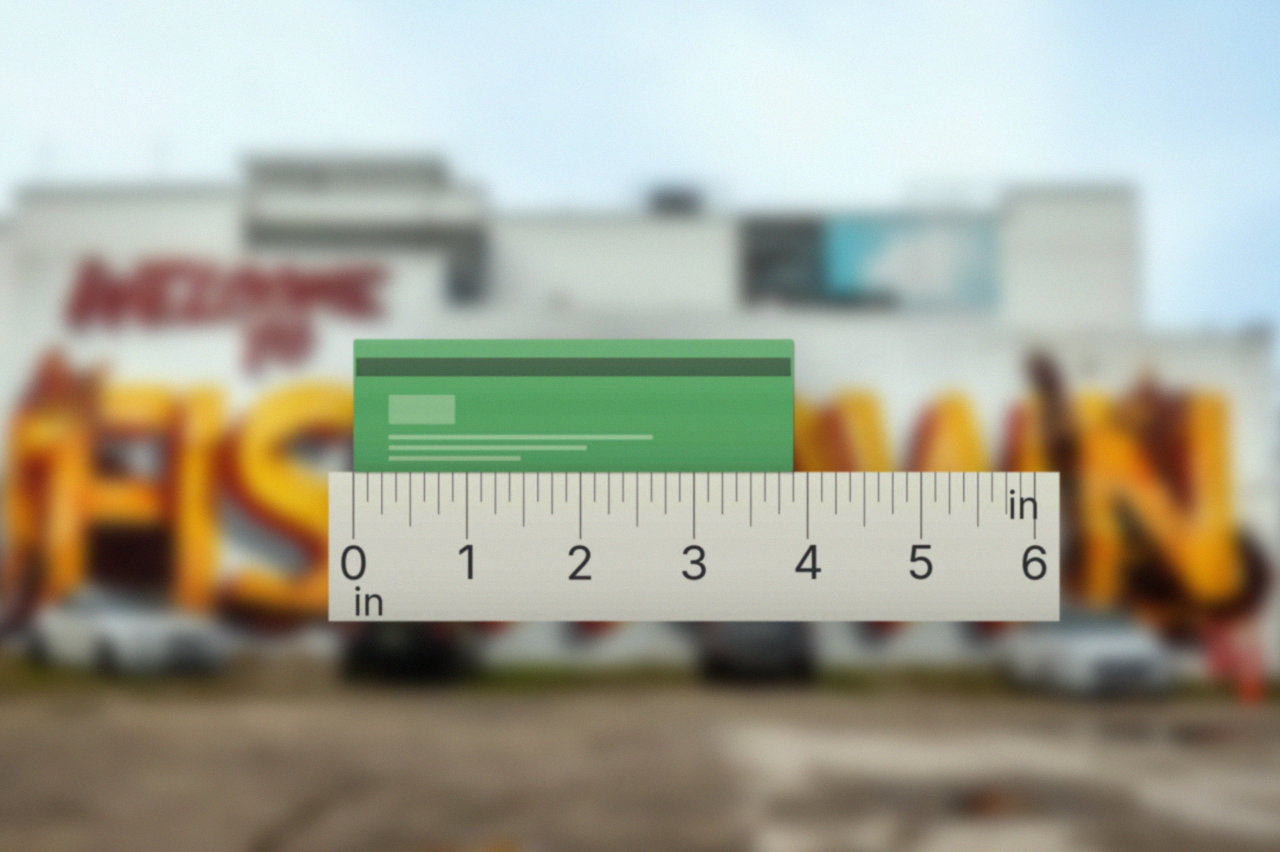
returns 3.875 in
